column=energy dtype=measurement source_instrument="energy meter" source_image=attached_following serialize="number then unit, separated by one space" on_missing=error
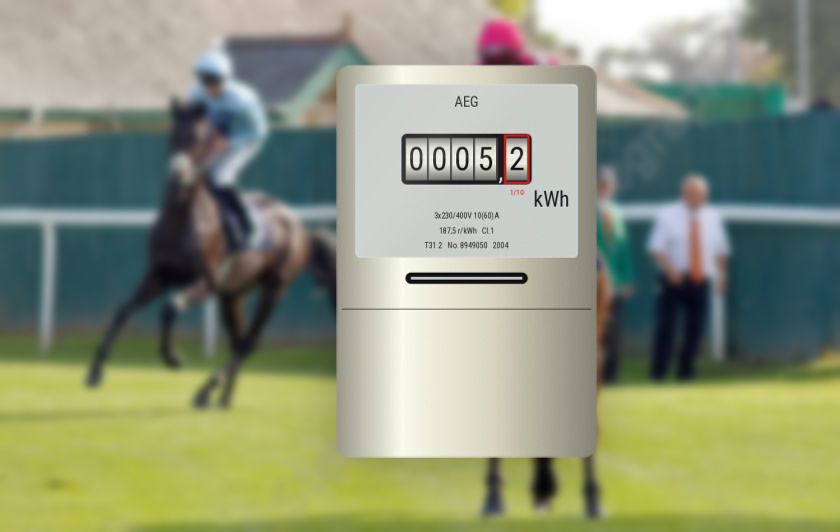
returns 5.2 kWh
